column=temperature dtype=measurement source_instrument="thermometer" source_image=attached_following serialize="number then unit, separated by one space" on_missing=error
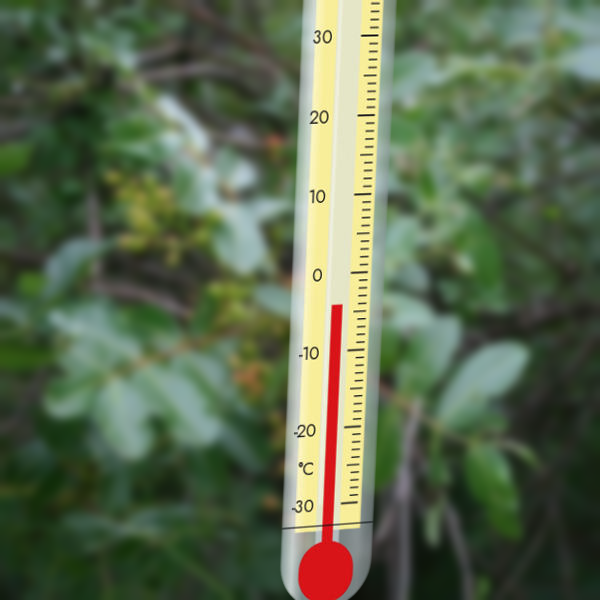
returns -4 °C
